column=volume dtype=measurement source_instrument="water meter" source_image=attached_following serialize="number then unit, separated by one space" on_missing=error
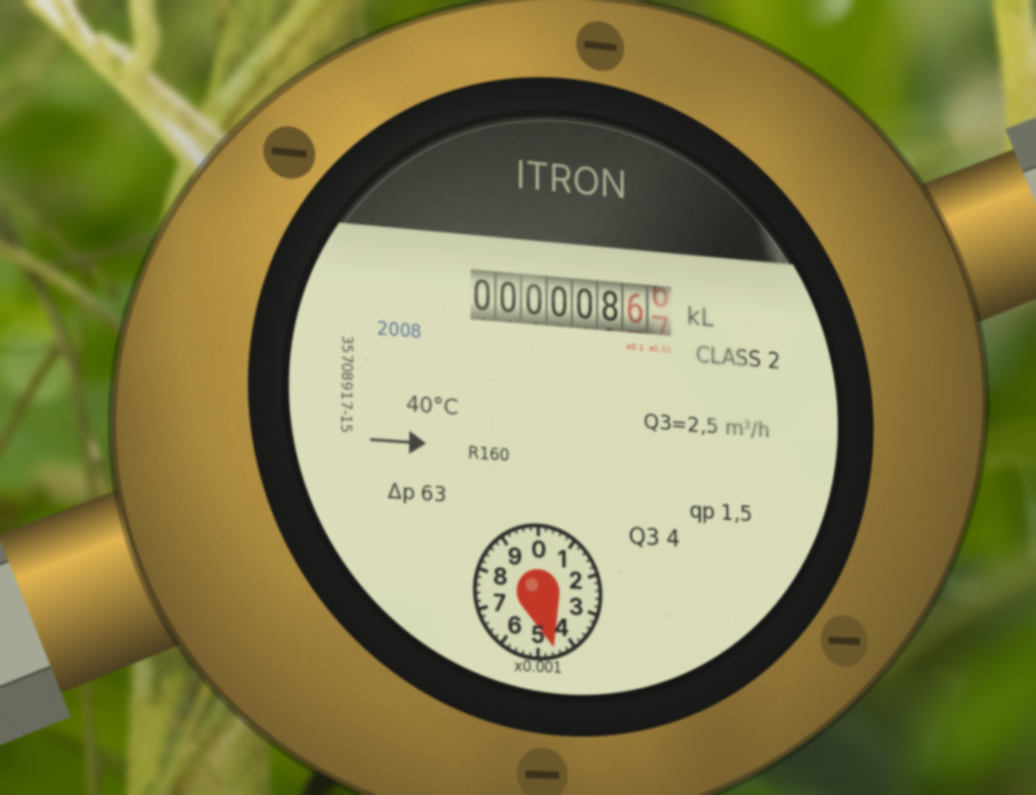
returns 8.664 kL
